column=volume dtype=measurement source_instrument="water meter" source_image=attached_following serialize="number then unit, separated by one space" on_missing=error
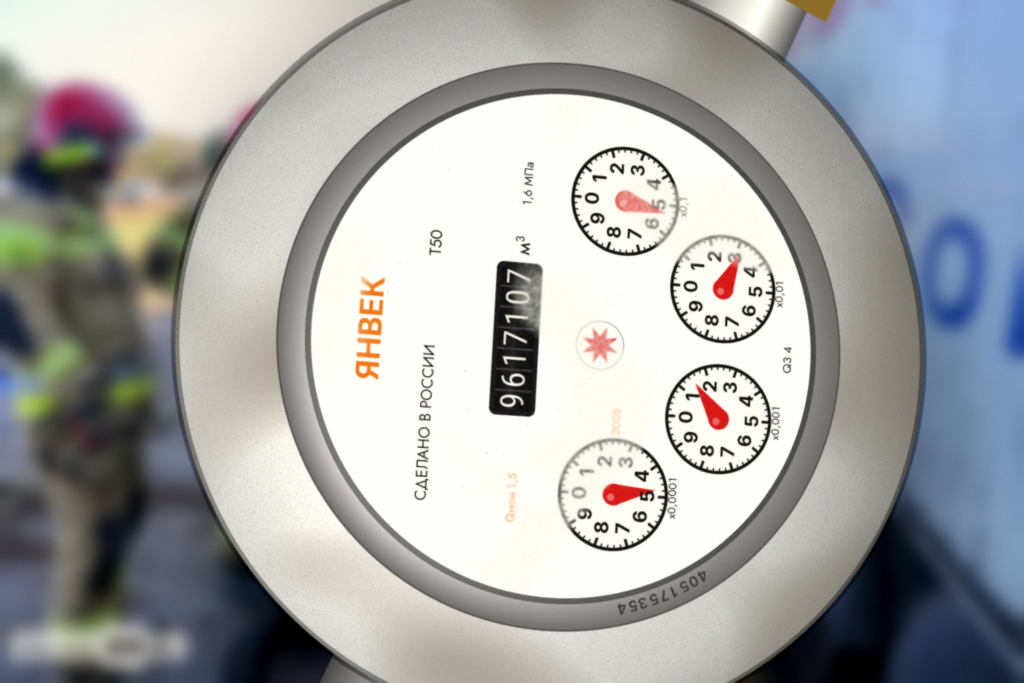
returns 9617107.5314 m³
